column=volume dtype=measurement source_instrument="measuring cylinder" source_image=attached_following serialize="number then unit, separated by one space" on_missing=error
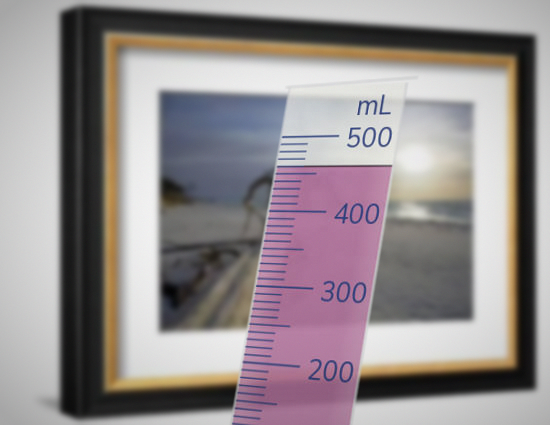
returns 460 mL
